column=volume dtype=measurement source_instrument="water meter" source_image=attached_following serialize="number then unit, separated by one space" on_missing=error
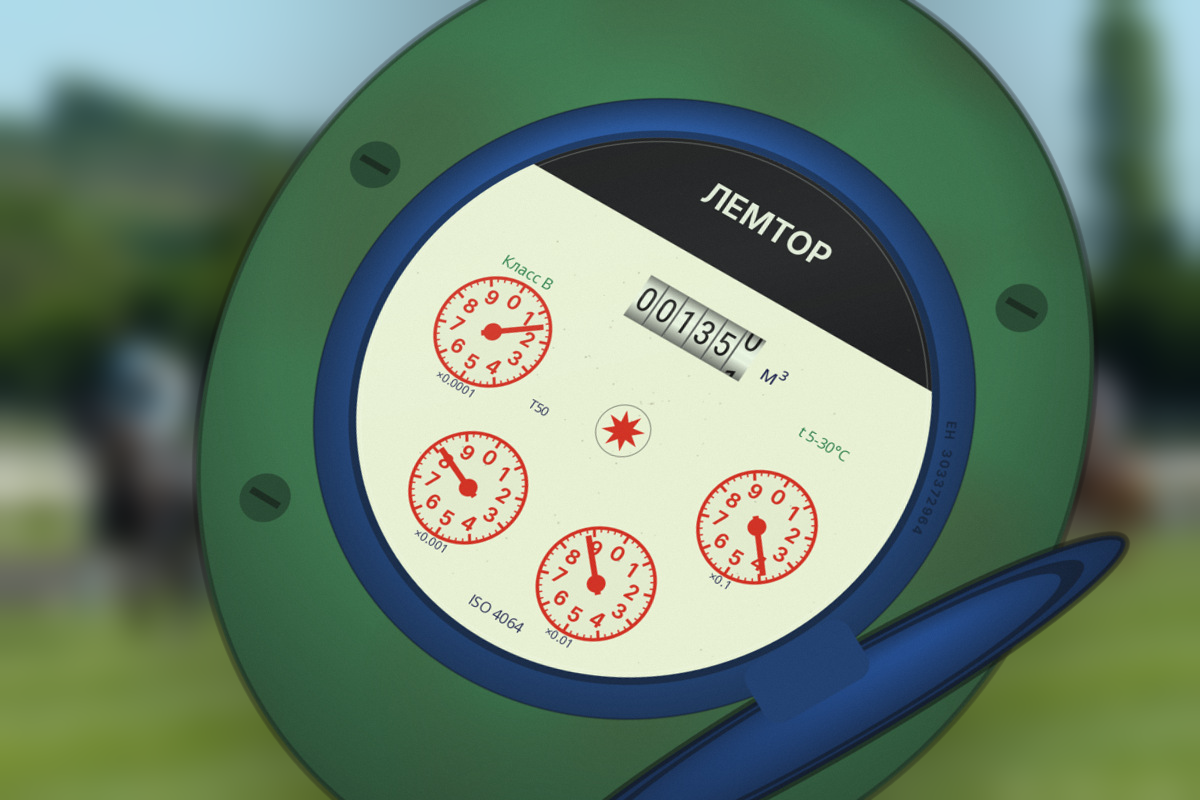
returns 1350.3881 m³
